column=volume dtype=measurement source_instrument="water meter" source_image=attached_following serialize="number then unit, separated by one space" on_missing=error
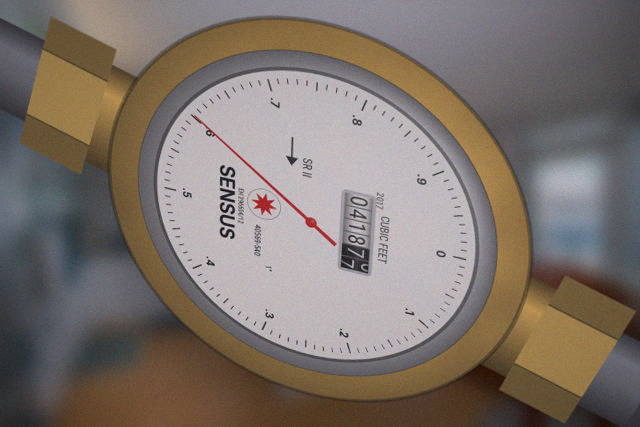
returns 41876.60 ft³
